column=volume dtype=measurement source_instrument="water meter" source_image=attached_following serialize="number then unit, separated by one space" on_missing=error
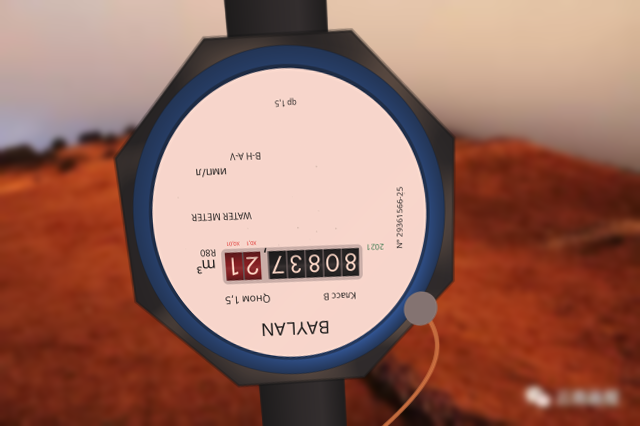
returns 80837.21 m³
